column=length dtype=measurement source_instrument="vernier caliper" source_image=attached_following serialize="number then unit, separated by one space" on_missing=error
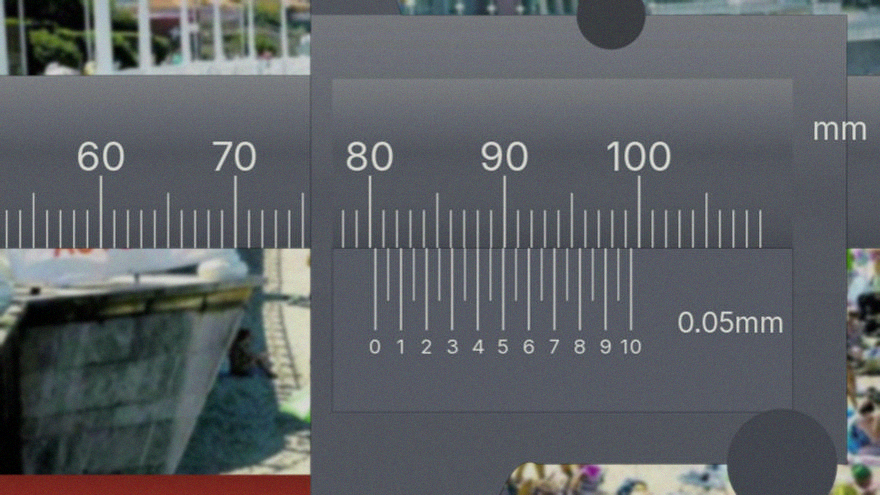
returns 80.4 mm
